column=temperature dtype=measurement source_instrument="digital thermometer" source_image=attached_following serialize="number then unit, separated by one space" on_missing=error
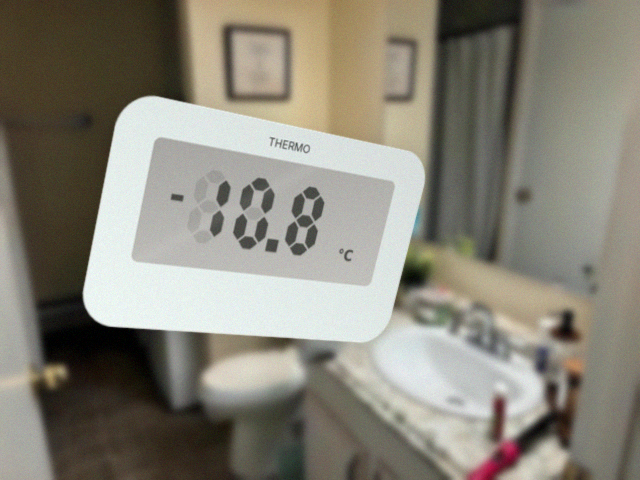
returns -10.8 °C
